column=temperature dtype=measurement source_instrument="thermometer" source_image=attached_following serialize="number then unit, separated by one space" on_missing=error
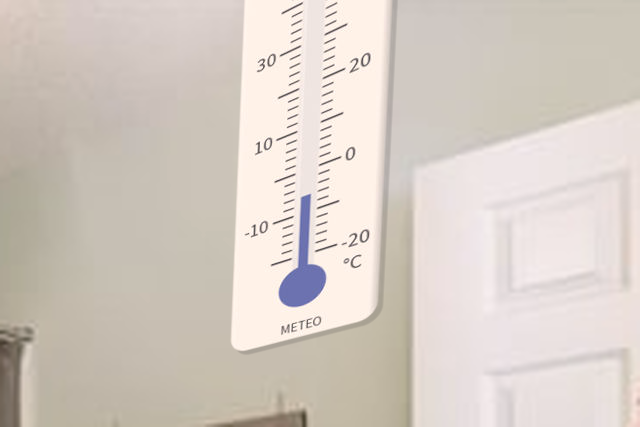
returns -6 °C
